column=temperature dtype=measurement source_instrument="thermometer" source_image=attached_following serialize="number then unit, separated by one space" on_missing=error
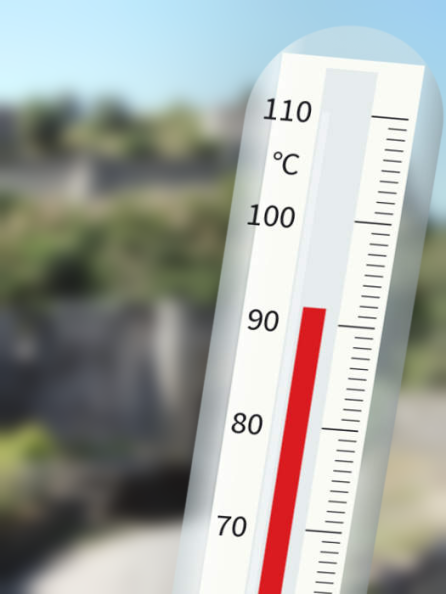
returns 91.5 °C
